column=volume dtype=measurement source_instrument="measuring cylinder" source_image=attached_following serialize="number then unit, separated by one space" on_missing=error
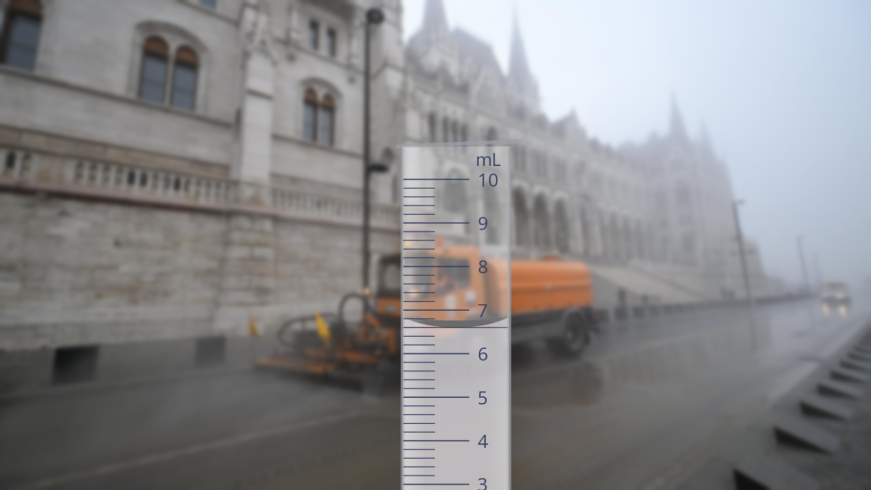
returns 6.6 mL
